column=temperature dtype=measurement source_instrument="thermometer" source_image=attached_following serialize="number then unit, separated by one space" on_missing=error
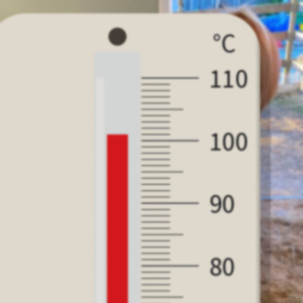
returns 101 °C
